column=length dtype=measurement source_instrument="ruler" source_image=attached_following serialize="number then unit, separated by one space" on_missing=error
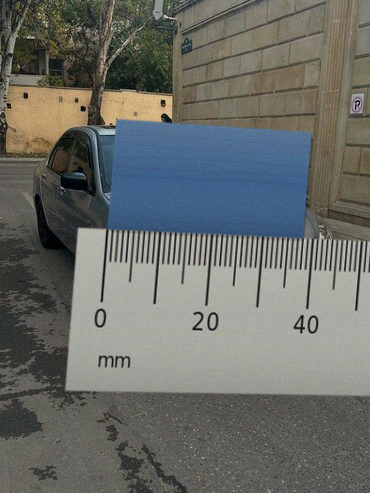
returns 38 mm
